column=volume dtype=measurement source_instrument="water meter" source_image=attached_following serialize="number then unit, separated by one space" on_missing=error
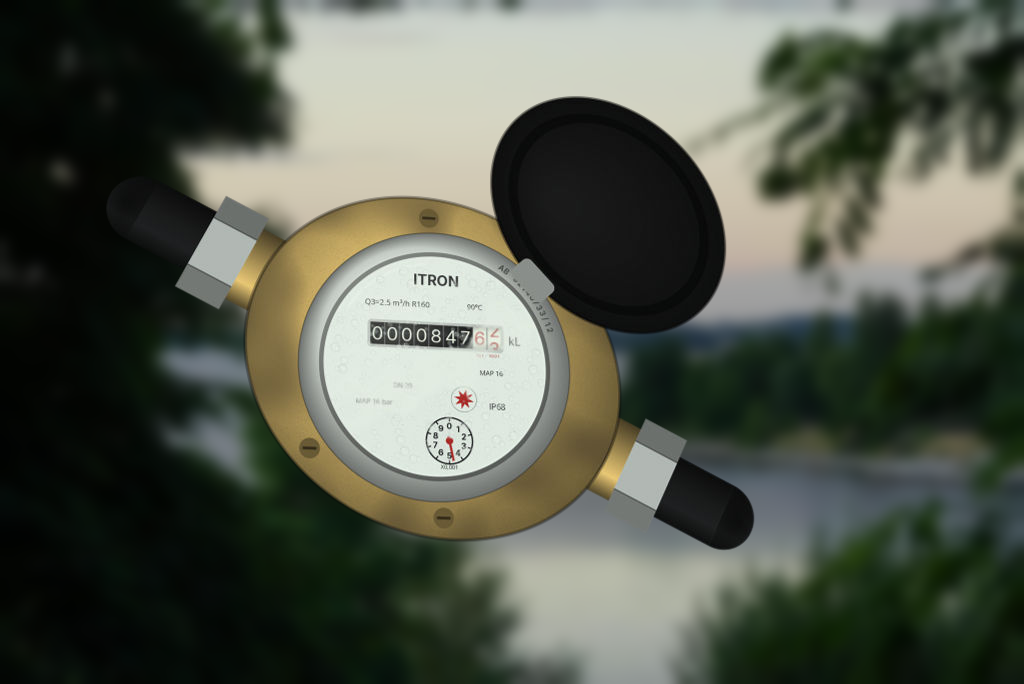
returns 847.624 kL
